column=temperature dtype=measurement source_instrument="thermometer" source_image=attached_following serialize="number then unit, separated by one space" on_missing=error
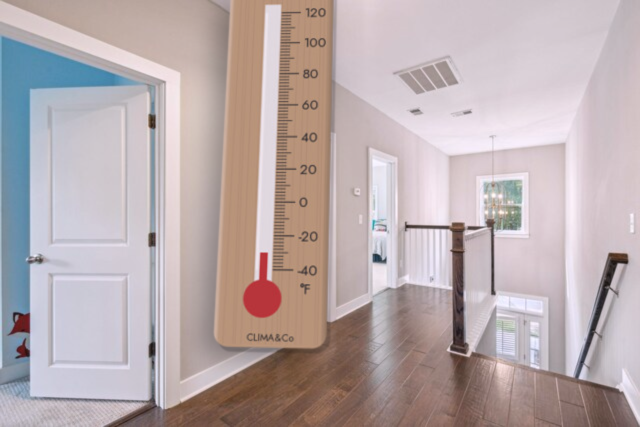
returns -30 °F
